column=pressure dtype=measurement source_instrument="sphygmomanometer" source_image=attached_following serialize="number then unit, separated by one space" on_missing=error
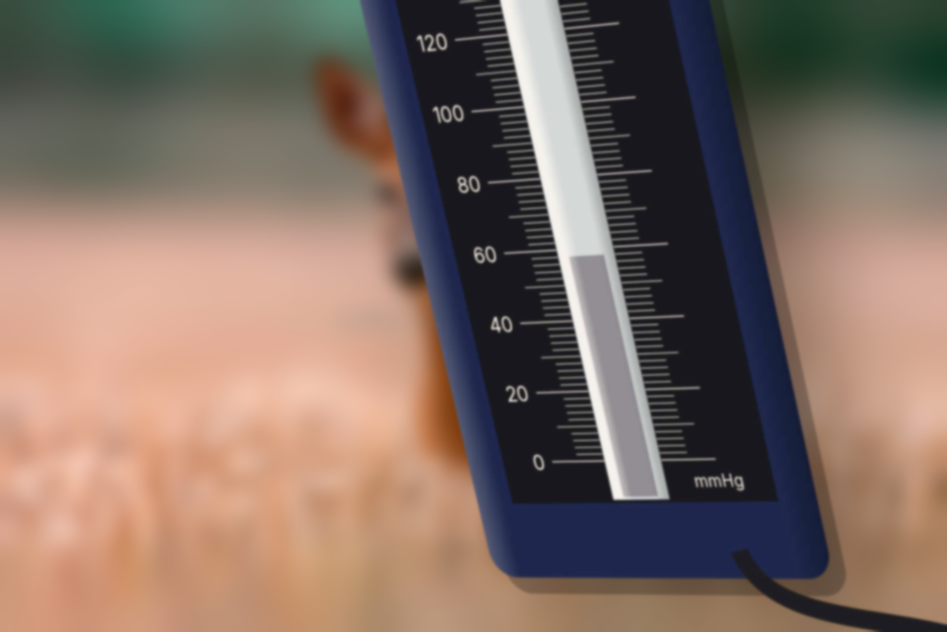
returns 58 mmHg
